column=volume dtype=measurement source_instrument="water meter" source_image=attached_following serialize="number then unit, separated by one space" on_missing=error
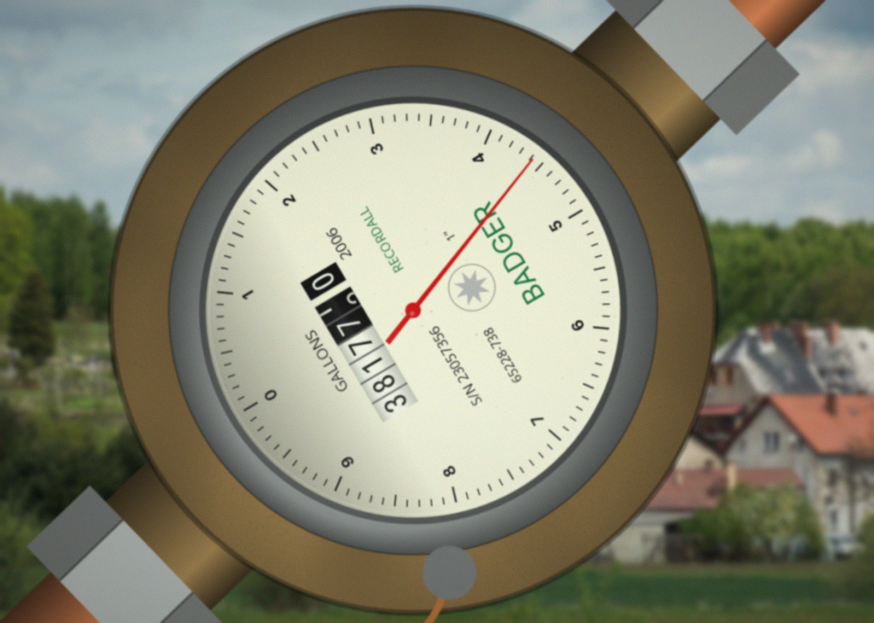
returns 3817714.4 gal
